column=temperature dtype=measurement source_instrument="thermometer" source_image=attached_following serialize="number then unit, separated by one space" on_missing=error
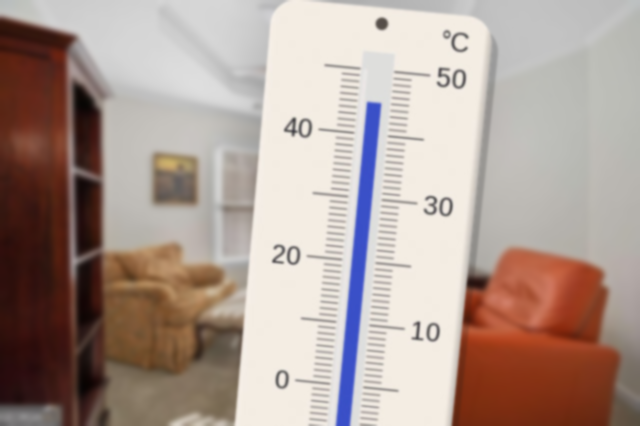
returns 45 °C
